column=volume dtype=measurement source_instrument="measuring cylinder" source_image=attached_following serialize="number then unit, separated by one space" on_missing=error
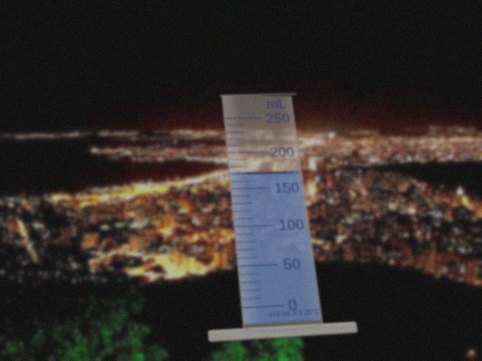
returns 170 mL
